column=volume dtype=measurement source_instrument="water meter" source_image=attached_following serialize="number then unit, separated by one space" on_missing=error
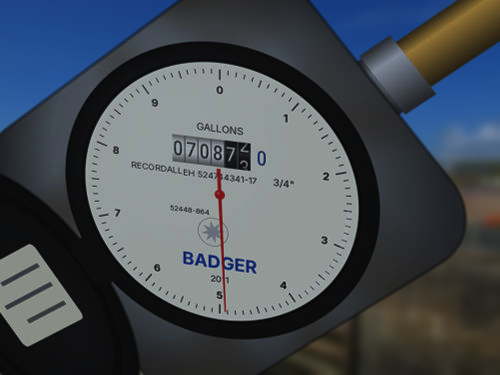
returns 708724.9 gal
